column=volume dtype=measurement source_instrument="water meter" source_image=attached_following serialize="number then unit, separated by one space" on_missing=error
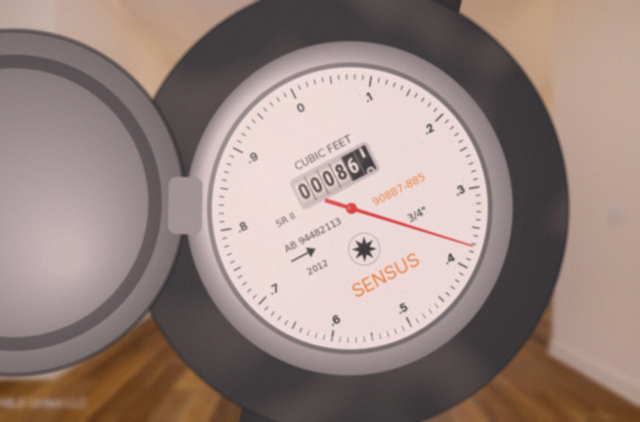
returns 861.37 ft³
